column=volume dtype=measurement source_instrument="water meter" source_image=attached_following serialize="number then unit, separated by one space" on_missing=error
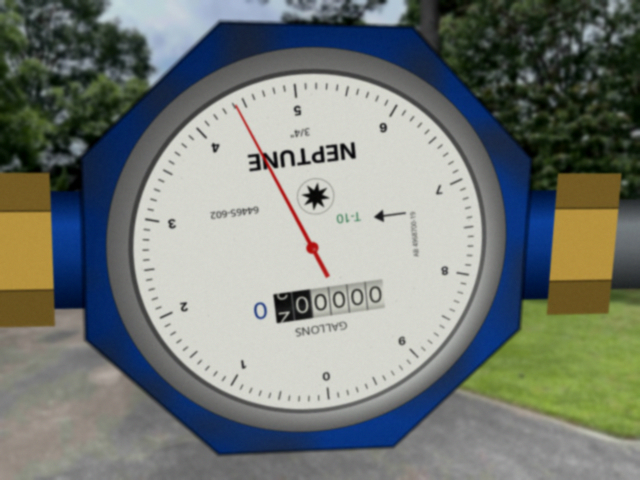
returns 24.4 gal
